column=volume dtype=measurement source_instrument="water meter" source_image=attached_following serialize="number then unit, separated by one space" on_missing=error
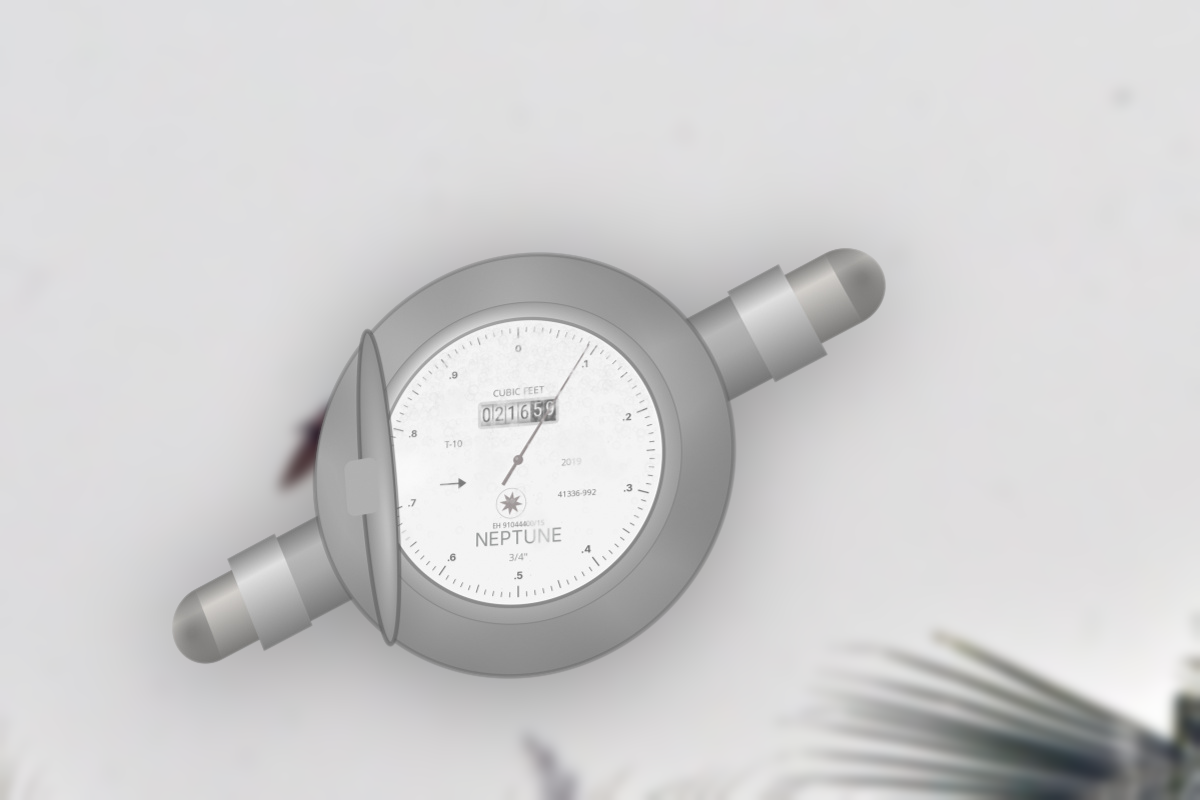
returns 21659.09 ft³
